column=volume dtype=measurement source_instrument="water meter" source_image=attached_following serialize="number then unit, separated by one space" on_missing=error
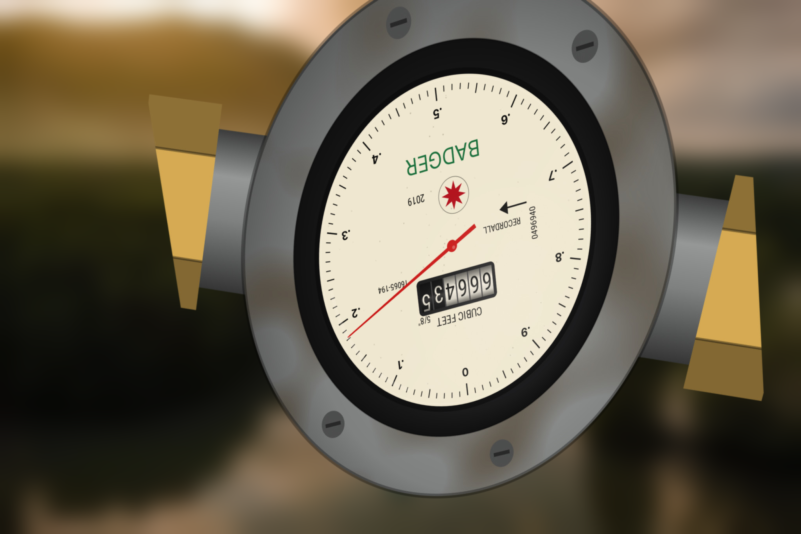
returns 666435.18 ft³
